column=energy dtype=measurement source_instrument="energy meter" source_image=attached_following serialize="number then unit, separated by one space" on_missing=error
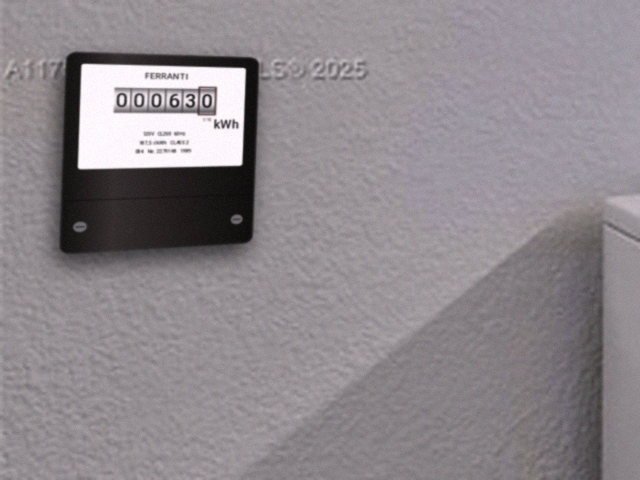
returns 63.0 kWh
